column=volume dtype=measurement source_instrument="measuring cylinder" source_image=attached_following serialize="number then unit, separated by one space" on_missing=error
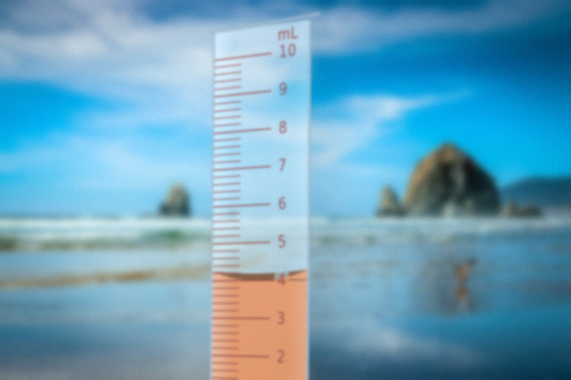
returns 4 mL
